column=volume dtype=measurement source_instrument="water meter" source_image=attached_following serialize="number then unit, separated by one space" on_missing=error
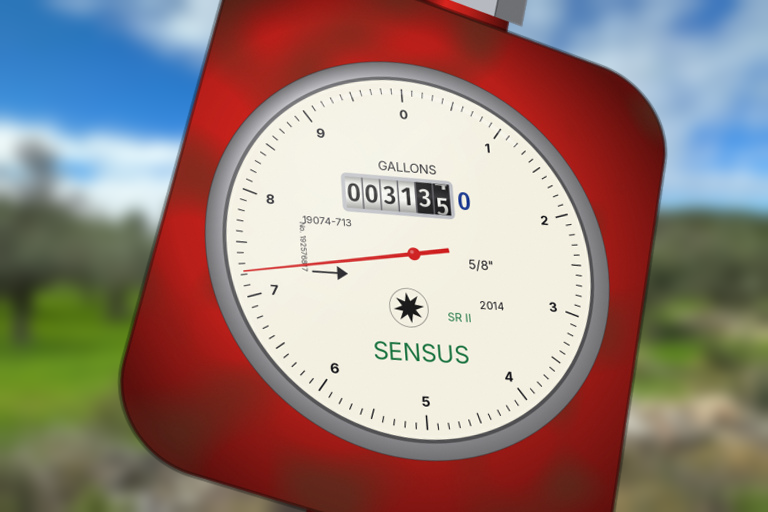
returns 31347.2 gal
